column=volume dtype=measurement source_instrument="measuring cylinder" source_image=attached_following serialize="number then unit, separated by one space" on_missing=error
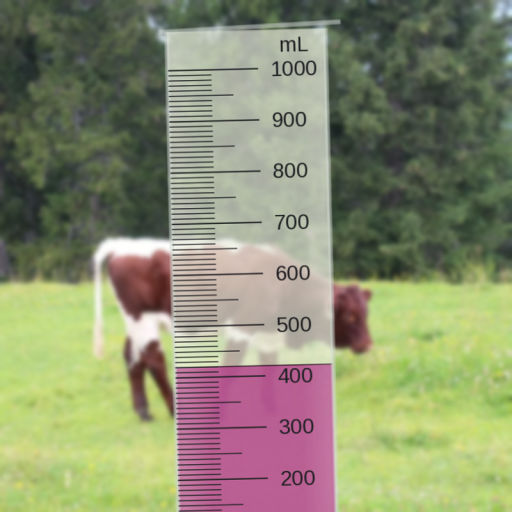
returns 420 mL
